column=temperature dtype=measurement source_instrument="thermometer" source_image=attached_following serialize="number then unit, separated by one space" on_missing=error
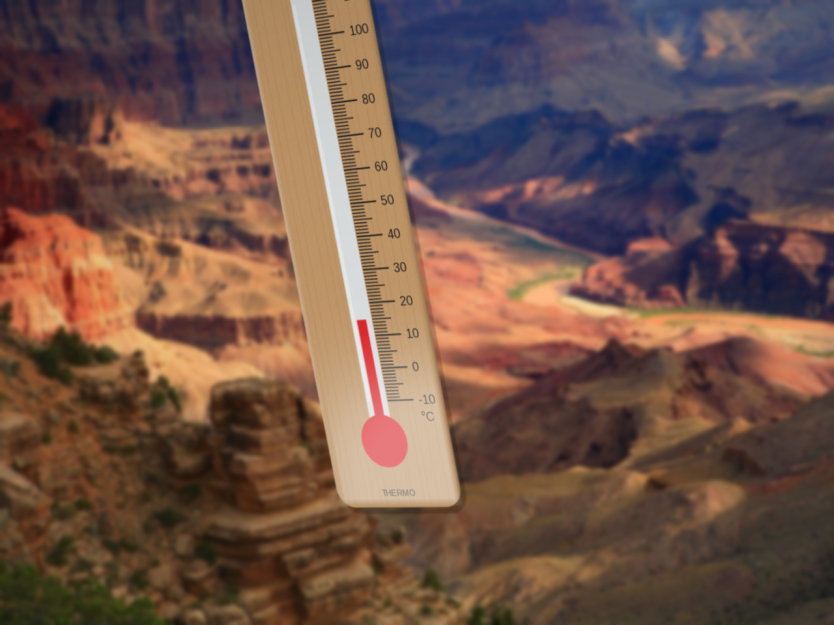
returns 15 °C
